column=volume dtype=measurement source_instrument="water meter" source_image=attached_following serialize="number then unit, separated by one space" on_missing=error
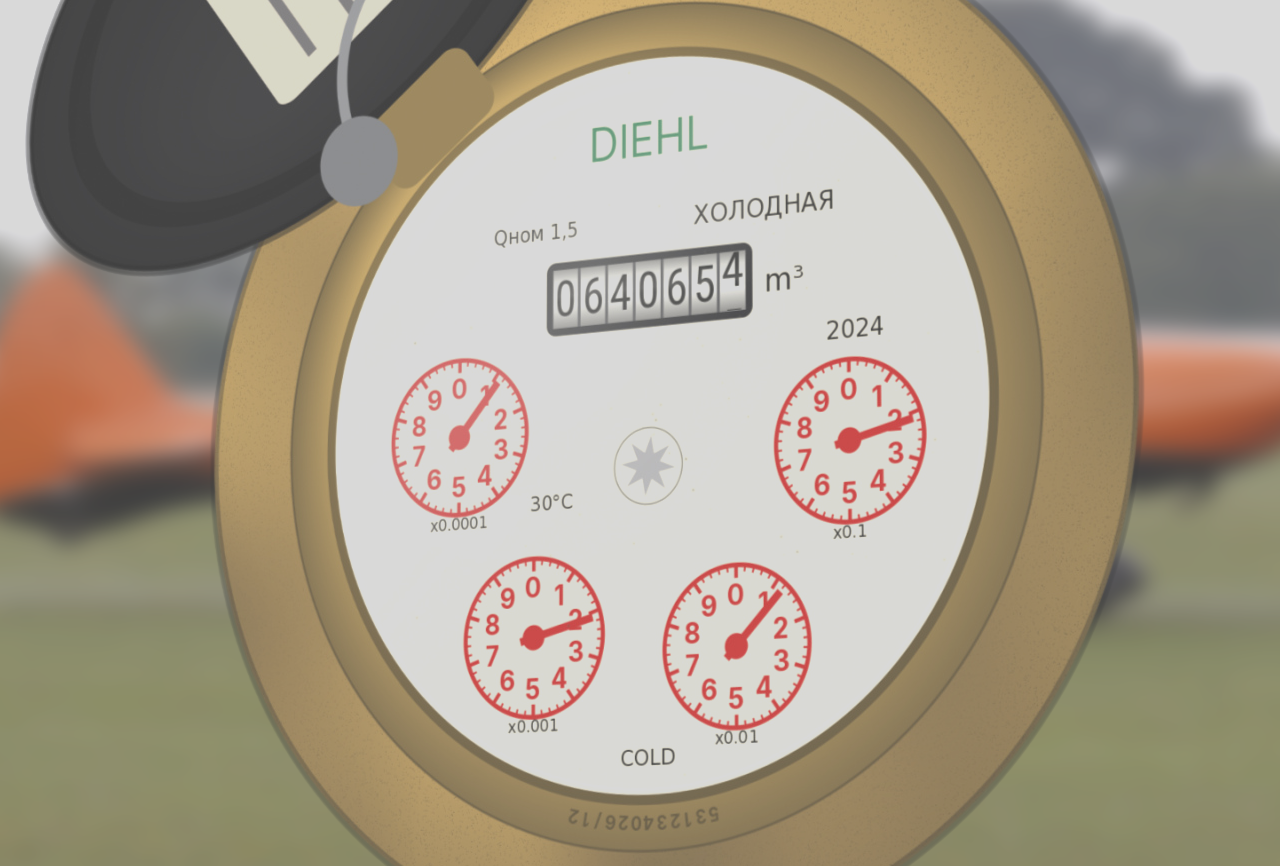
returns 640654.2121 m³
